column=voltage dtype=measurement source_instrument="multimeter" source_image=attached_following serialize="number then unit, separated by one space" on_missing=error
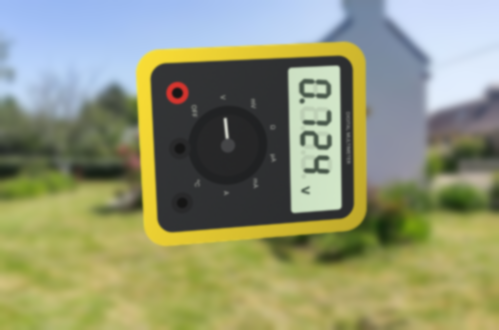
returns 0.724 V
